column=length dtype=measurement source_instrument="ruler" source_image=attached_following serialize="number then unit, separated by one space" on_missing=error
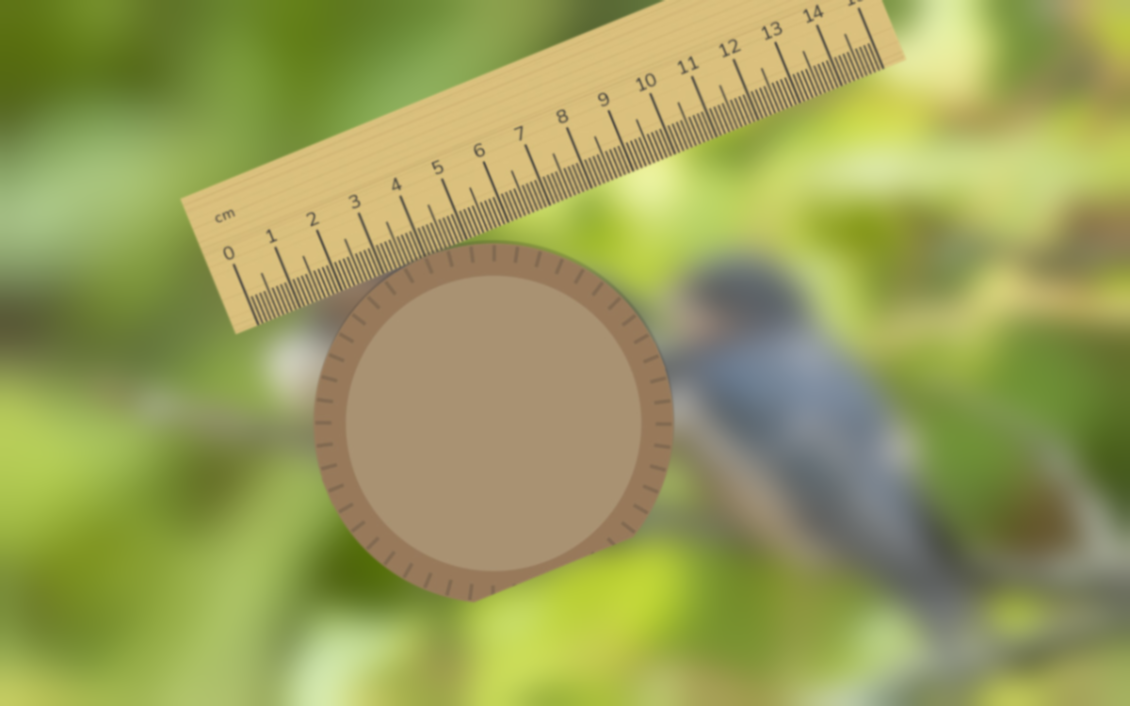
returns 8 cm
